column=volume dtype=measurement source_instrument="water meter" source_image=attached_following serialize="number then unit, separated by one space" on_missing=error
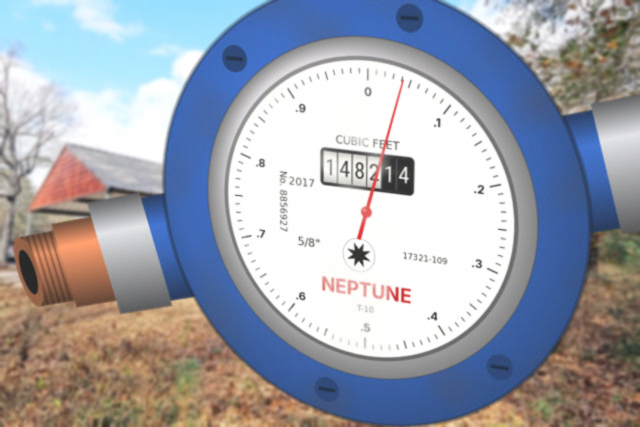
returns 148214.04 ft³
